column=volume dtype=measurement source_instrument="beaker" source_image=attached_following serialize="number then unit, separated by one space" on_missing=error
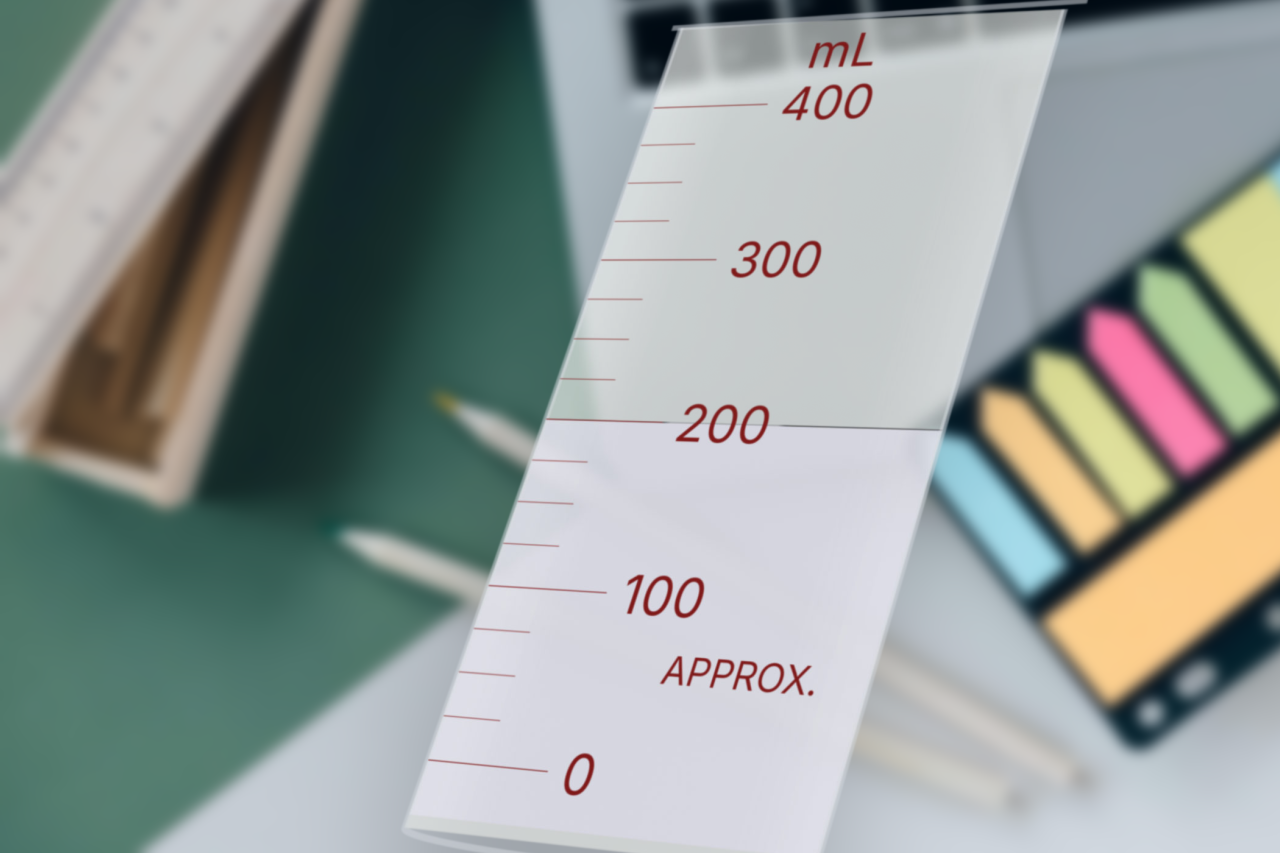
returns 200 mL
